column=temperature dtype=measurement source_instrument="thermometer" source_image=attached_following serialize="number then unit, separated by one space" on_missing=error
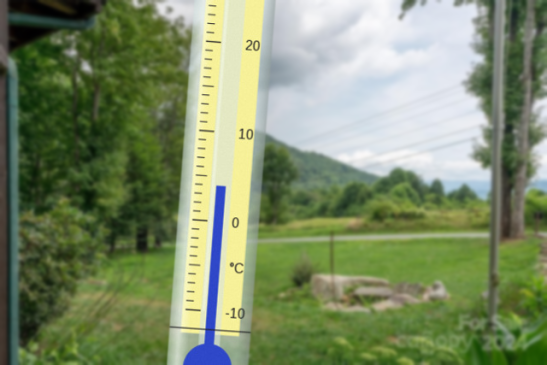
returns 4 °C
